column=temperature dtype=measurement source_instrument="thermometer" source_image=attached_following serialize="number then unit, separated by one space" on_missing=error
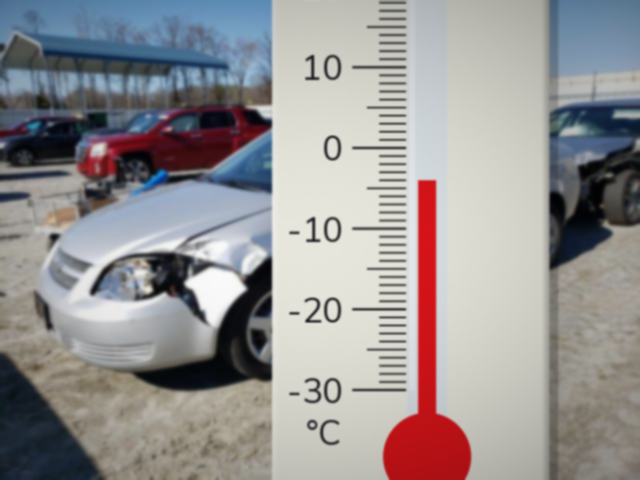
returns -4 °C
